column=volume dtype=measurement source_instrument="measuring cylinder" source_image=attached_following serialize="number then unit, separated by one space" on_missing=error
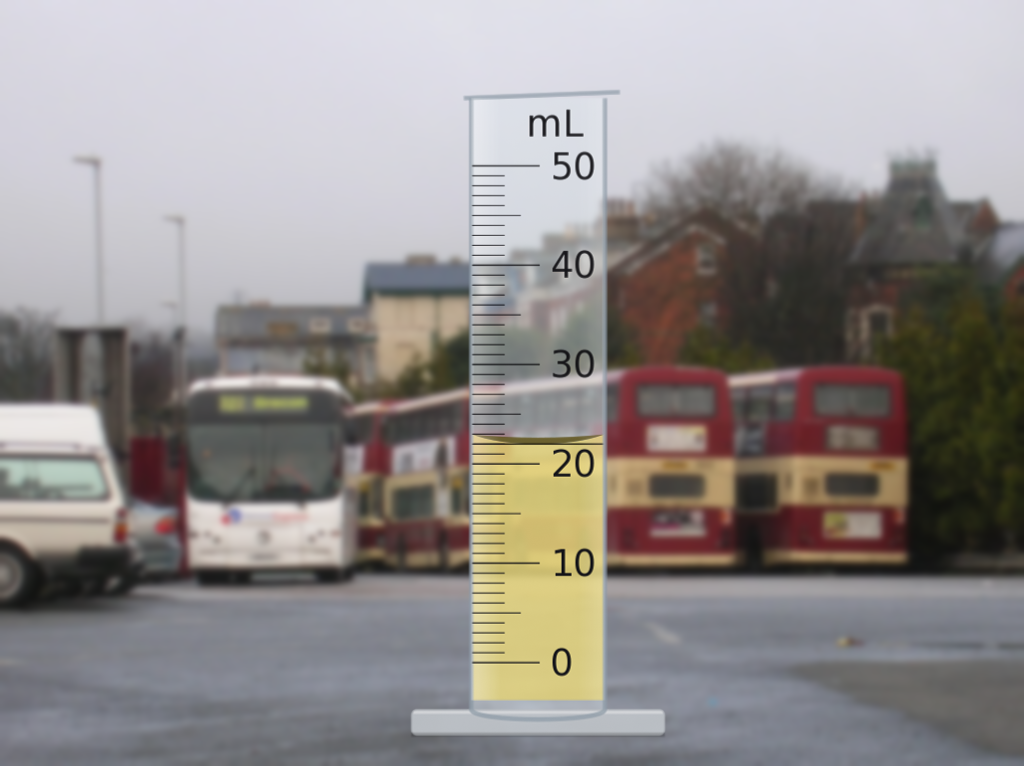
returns 22 mL
